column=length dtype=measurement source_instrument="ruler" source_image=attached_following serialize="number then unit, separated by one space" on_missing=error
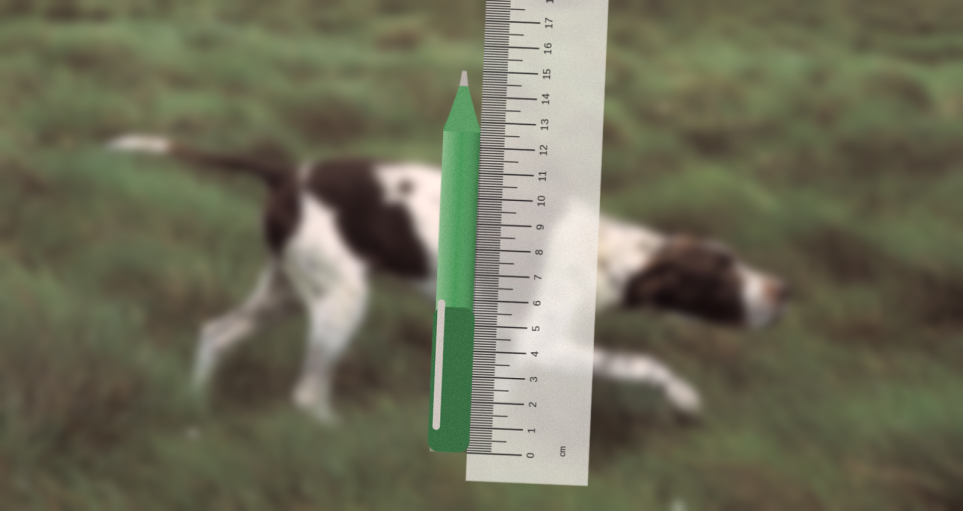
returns 15 cm
